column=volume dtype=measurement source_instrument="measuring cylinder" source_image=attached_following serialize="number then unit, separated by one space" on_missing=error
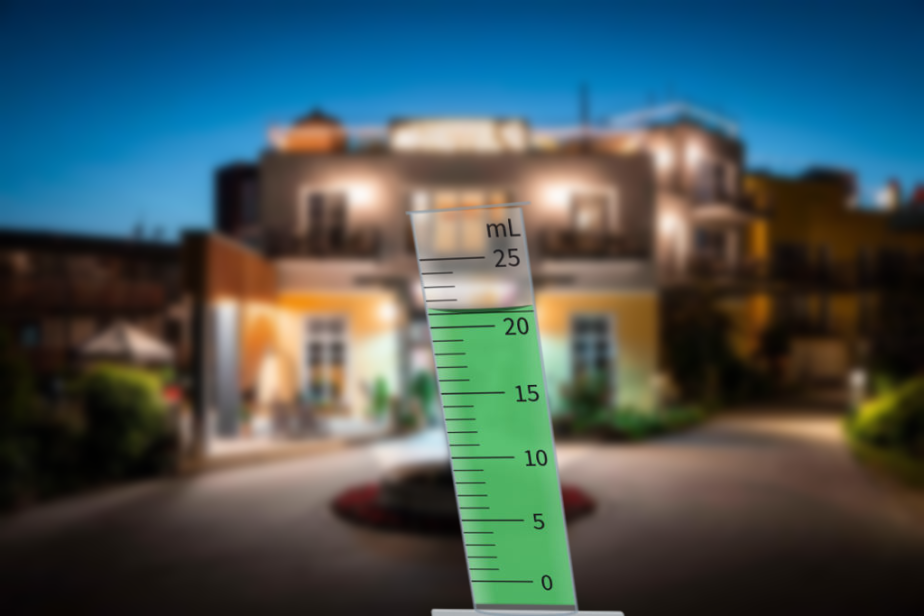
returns 21 mL
